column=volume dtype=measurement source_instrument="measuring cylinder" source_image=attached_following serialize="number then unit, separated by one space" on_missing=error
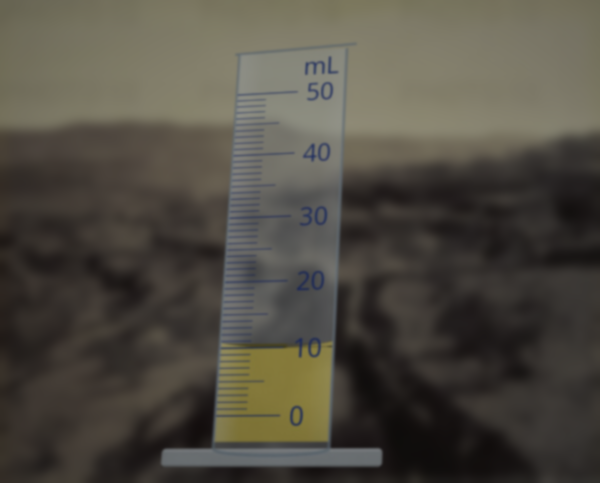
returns 10 mL
